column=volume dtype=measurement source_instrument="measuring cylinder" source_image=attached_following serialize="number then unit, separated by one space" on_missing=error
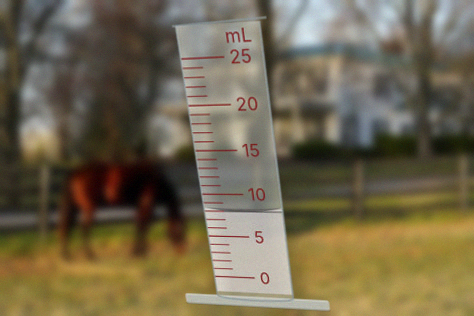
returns 8 mL
